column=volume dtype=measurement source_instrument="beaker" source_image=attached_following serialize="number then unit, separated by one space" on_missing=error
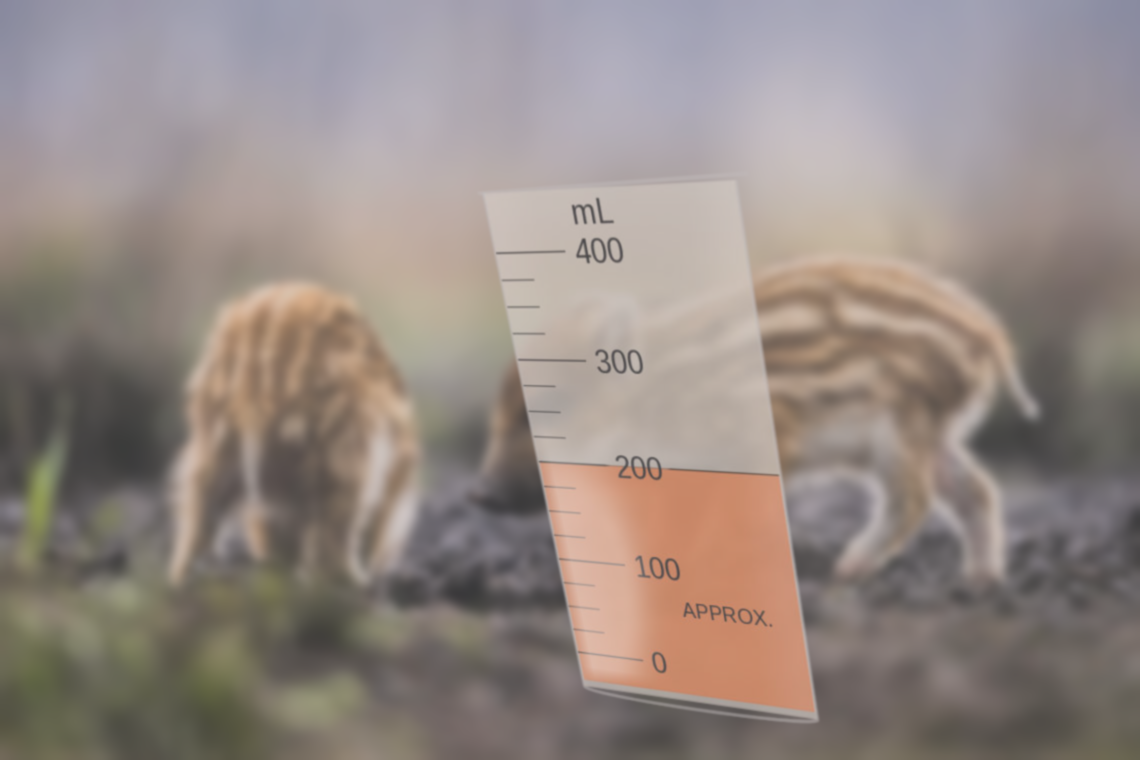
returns 200 mL
